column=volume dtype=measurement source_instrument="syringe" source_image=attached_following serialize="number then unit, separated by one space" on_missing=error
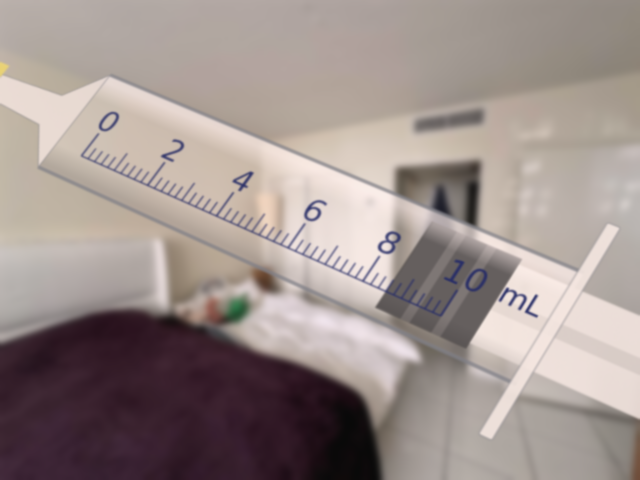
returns 8.6 mL
